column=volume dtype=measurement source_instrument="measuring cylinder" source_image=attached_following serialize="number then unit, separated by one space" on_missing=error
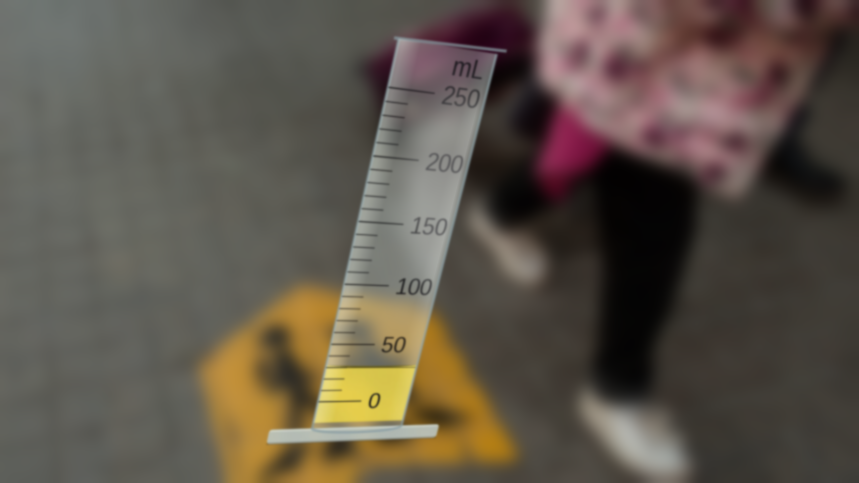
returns 30 mL
